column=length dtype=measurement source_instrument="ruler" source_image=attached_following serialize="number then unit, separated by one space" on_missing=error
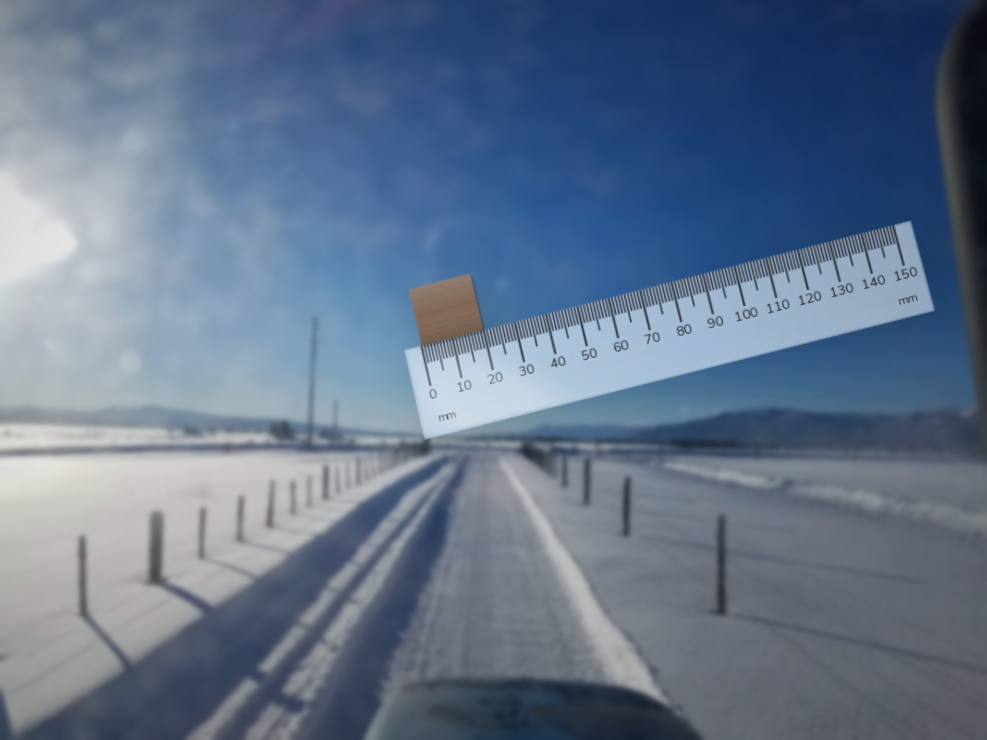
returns 20 mm
